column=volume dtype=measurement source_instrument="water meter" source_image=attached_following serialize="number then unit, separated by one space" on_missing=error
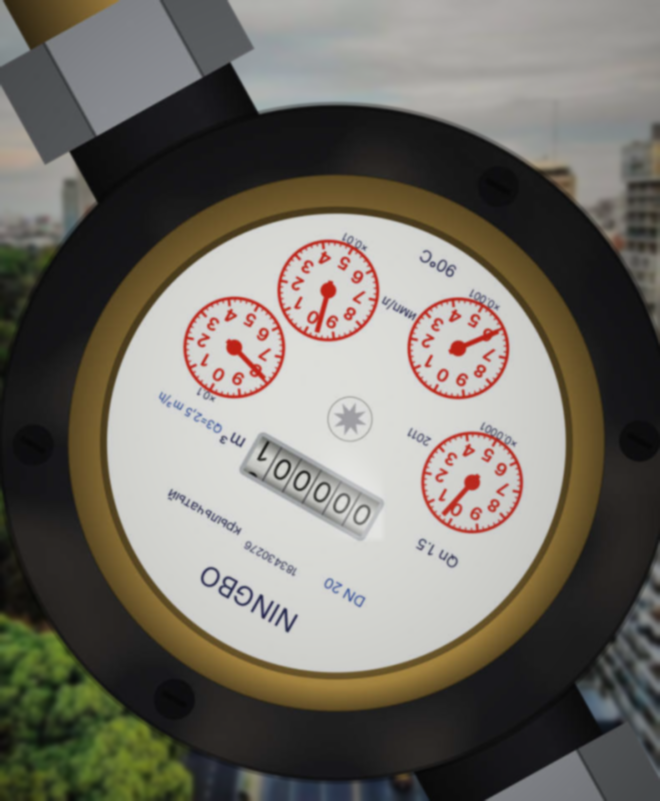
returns 0.7960 m³
